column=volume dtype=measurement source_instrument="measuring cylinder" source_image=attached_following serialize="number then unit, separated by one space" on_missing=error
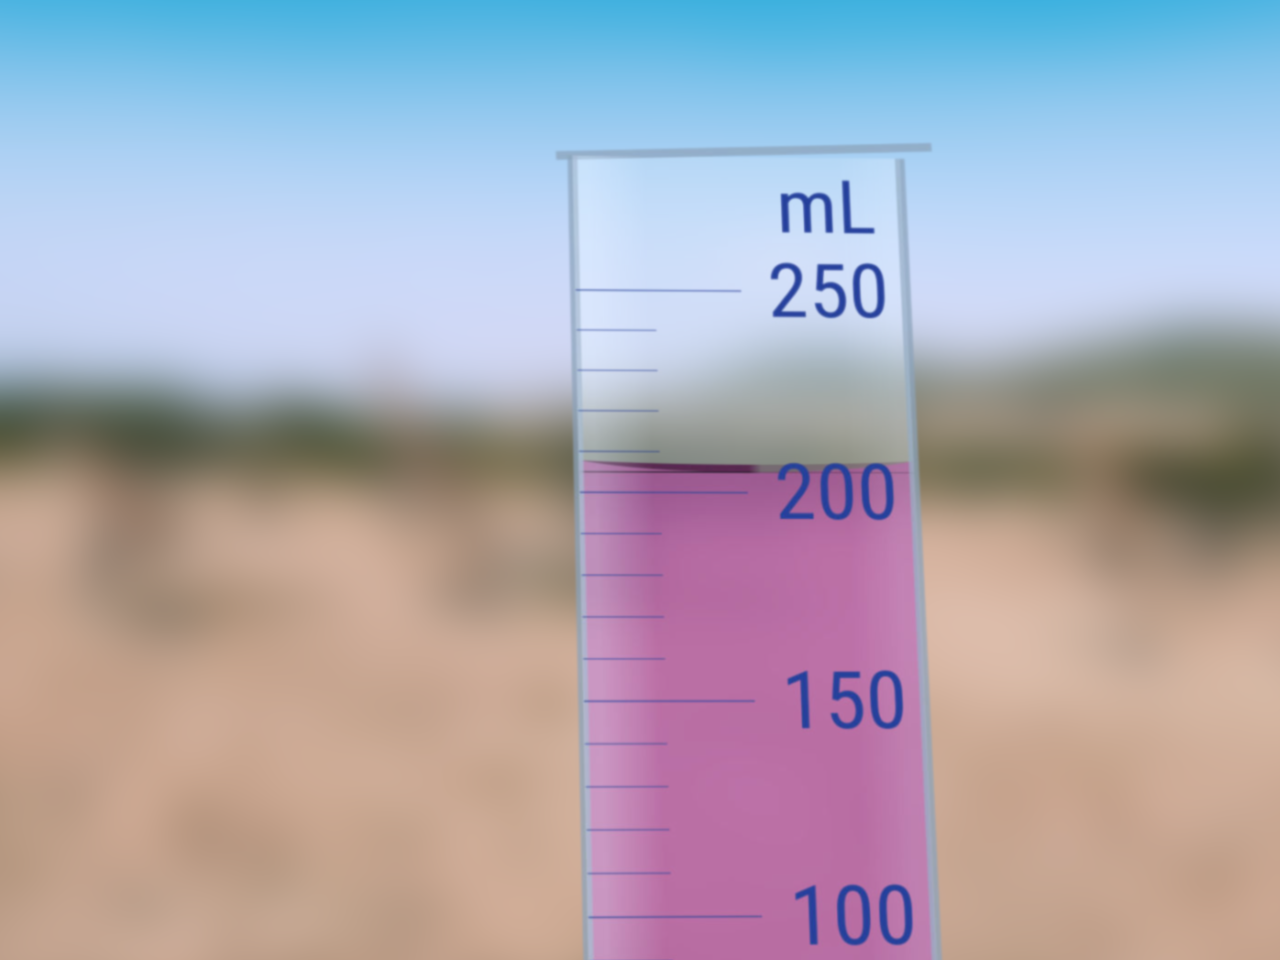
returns 205 mL
